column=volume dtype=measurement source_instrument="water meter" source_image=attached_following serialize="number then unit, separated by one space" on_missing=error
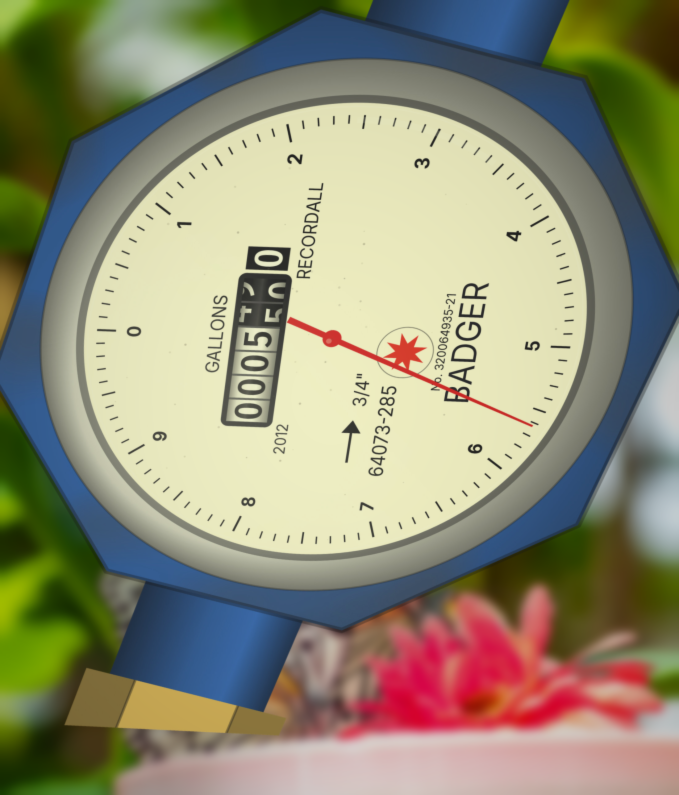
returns 5495.6 gal
